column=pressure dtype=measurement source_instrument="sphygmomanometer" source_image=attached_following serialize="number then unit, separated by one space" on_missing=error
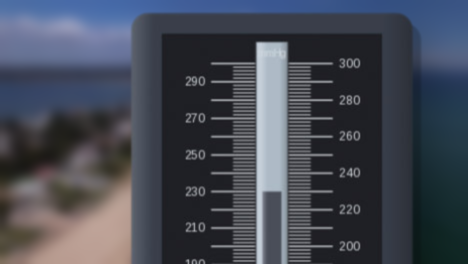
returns 230 mmHg
